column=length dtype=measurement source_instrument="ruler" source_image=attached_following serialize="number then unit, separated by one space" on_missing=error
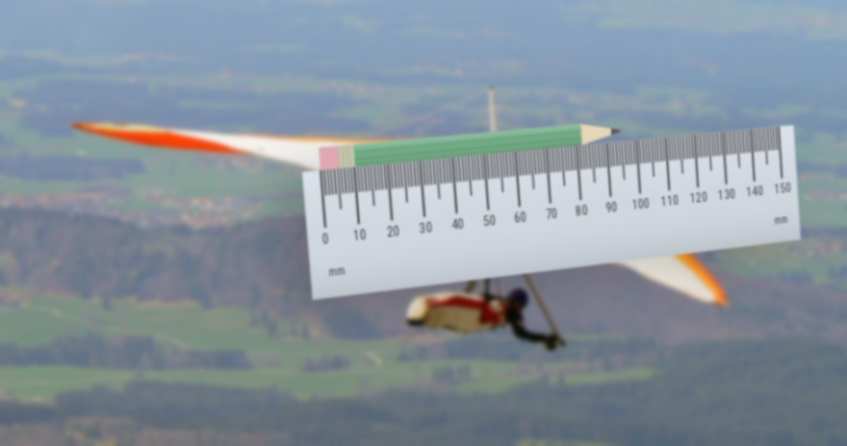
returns 95 mm
